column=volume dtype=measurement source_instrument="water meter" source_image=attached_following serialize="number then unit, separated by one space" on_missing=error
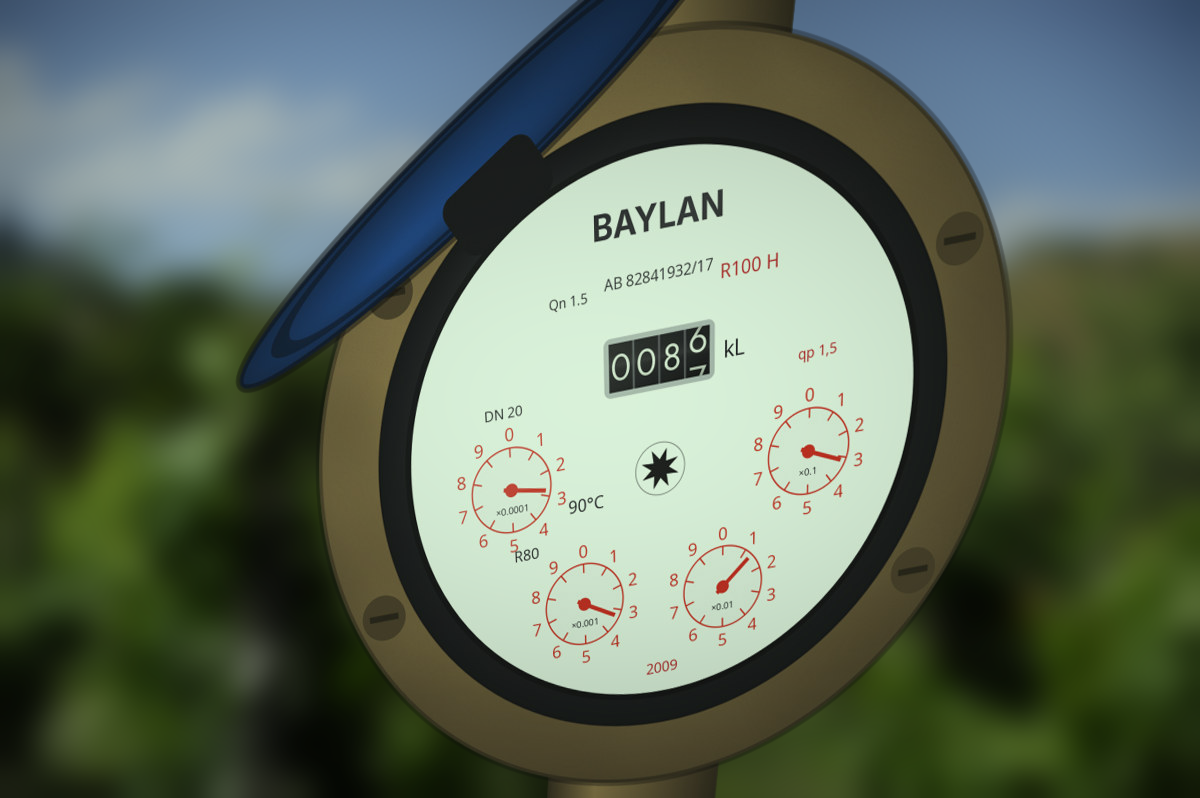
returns 86.3132 kL
